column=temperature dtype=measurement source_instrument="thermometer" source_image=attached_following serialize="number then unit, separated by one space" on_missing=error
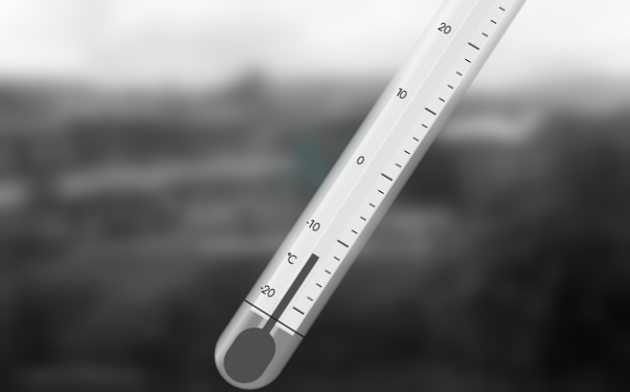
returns -13 °C
